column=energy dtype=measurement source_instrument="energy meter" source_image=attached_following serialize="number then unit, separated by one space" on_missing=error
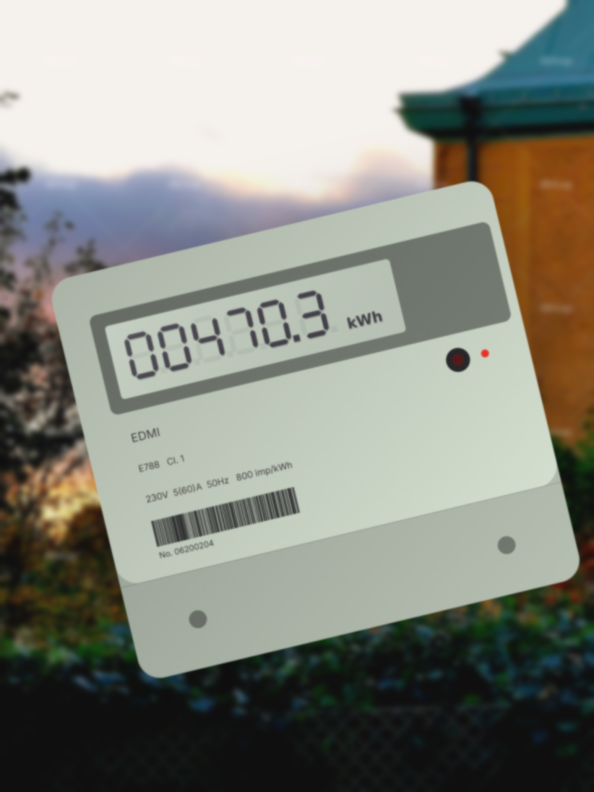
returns 470.3 kWh
